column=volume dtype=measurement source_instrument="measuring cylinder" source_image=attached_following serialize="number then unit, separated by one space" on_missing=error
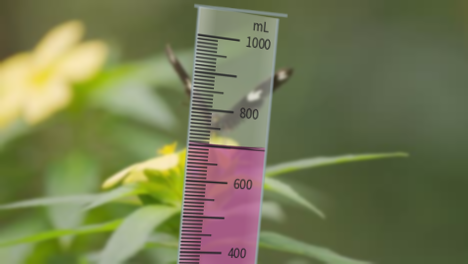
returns 700 mL
